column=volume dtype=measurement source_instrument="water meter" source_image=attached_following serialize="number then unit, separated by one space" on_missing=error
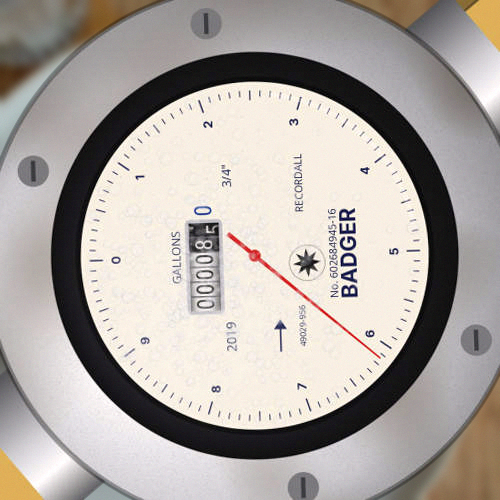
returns 846.1 gal
